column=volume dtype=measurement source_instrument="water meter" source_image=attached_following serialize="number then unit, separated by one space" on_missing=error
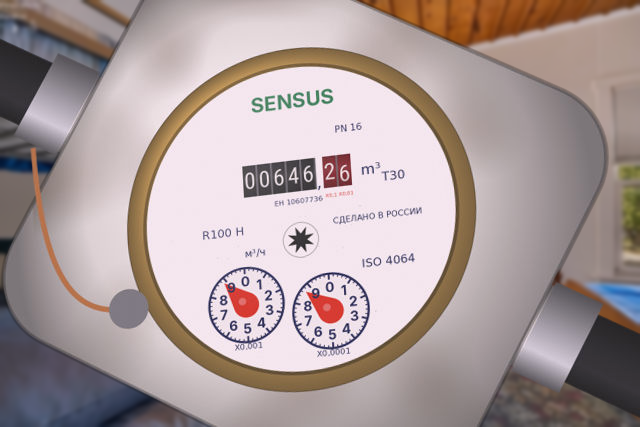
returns 646.2588 m³
